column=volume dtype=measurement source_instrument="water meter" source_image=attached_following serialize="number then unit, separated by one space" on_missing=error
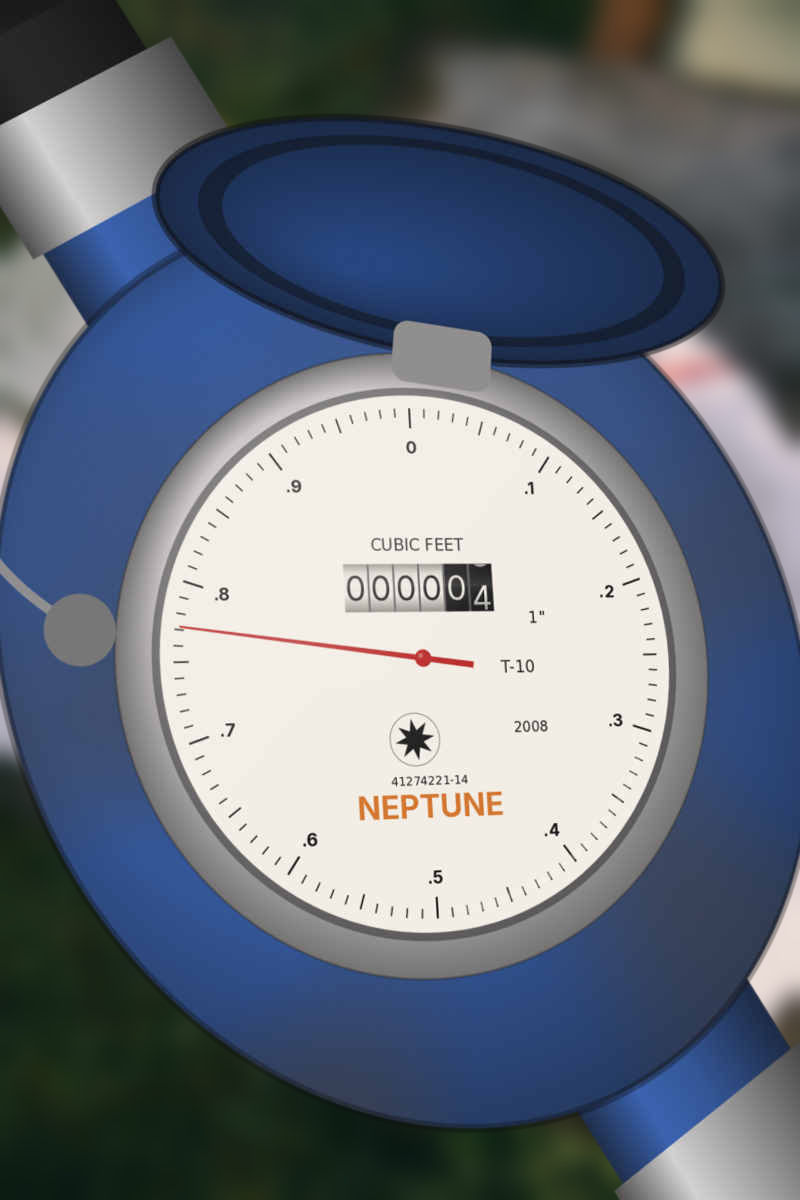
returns 3.77 ft³
